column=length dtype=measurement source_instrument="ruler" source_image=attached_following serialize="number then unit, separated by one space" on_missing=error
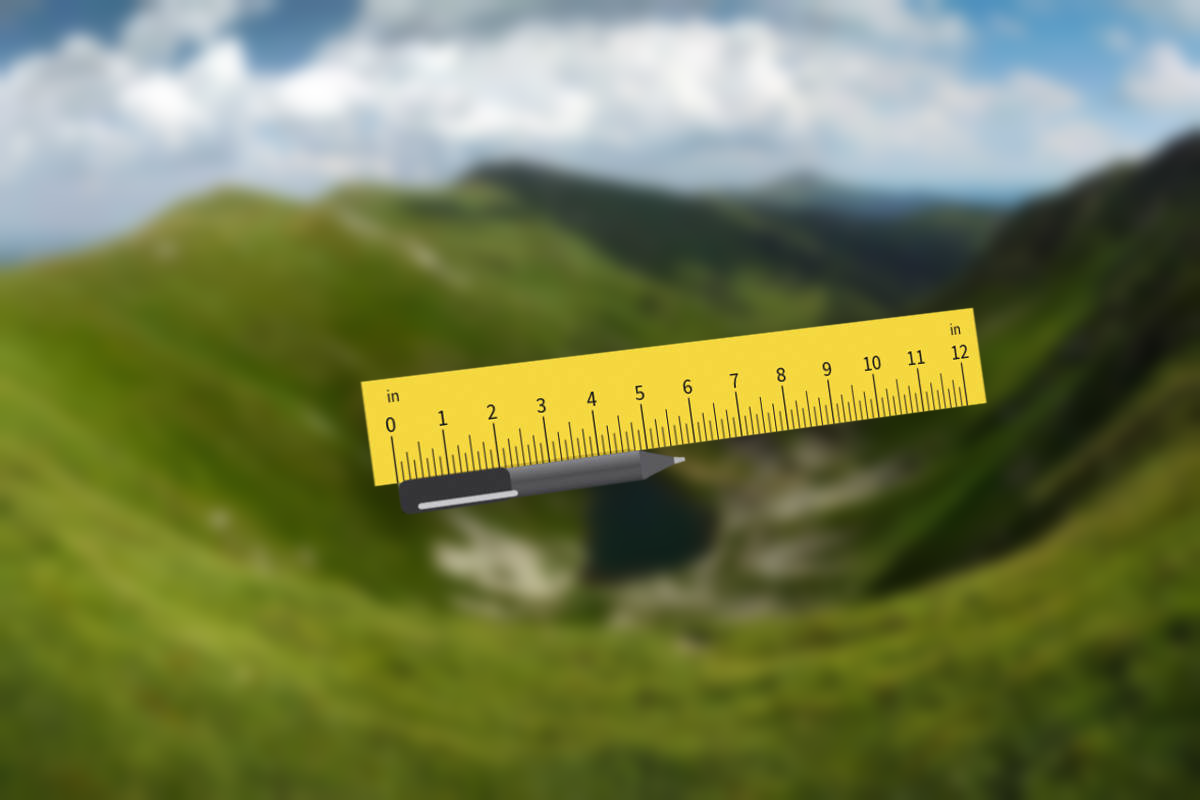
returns 5.75 in
